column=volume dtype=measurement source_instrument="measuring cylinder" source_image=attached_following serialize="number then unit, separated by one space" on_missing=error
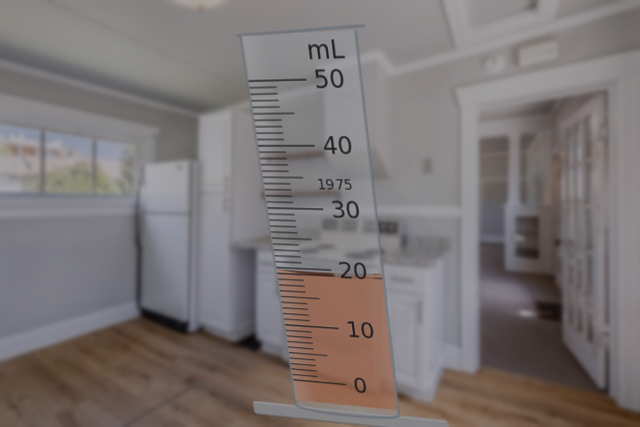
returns 19 mL
